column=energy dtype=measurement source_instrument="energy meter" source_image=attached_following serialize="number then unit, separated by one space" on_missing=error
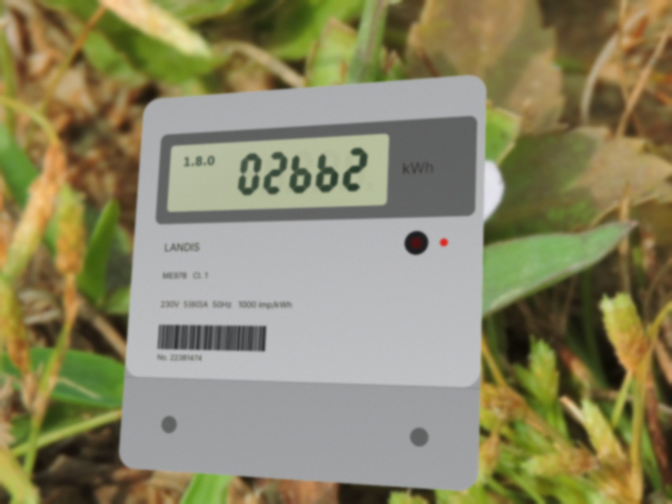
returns 2662 kWh
